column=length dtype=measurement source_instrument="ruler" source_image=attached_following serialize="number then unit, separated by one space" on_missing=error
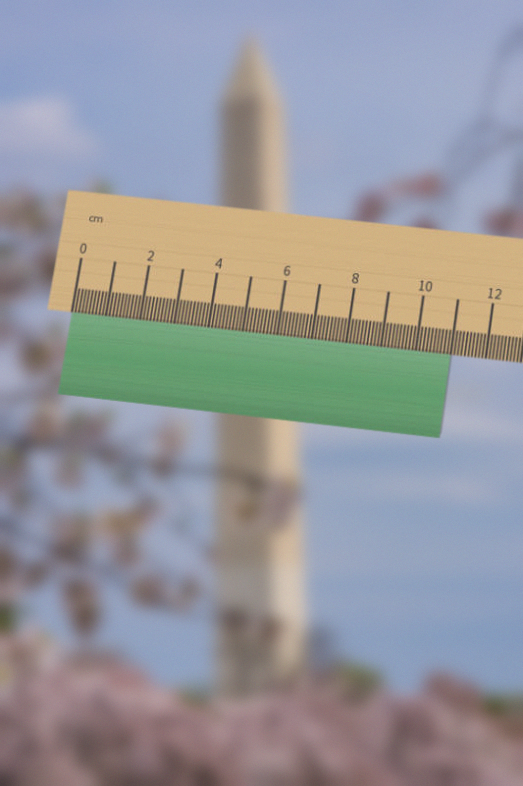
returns 11 cm
